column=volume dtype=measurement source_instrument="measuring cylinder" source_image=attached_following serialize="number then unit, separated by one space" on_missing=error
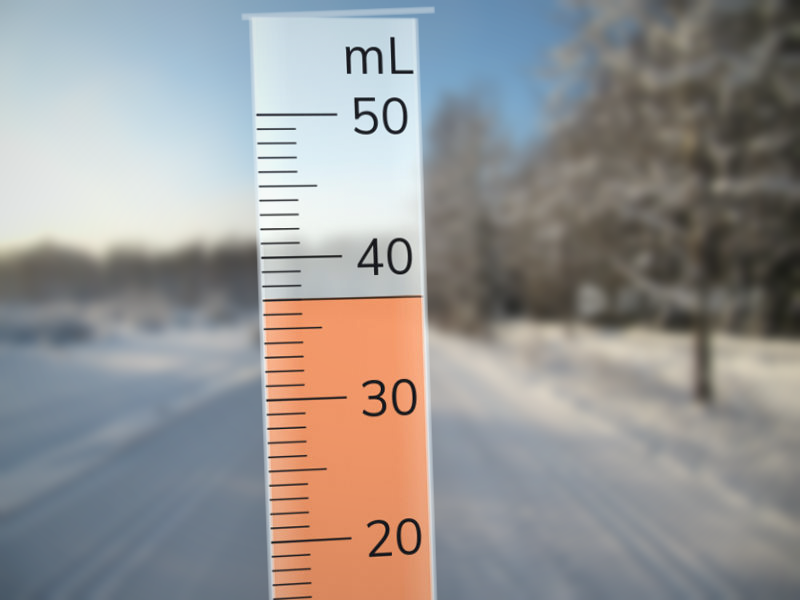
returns 37 mL
